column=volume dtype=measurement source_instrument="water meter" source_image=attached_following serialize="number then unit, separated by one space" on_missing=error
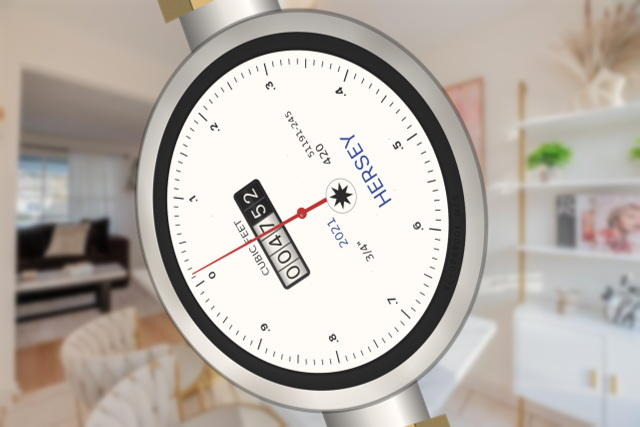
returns 4752.01 ft³
